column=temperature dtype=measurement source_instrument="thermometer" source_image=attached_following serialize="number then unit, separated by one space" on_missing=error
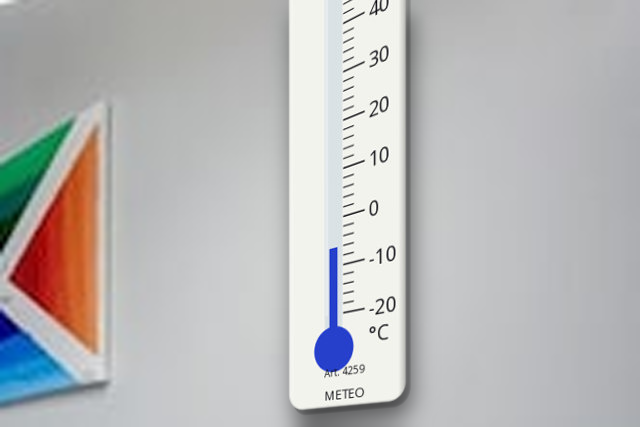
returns -6 °C
